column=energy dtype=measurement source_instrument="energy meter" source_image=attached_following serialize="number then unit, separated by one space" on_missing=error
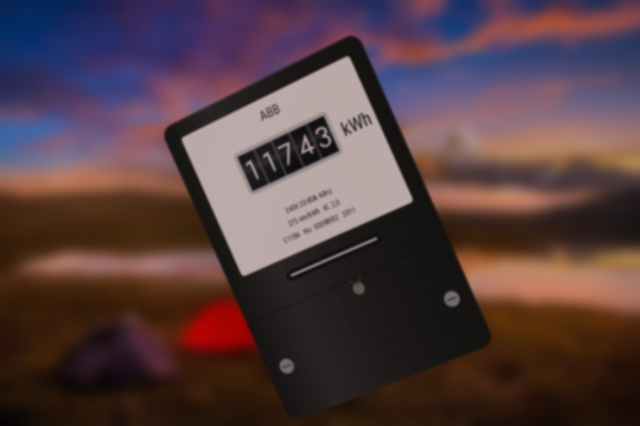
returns 11743 kWh
